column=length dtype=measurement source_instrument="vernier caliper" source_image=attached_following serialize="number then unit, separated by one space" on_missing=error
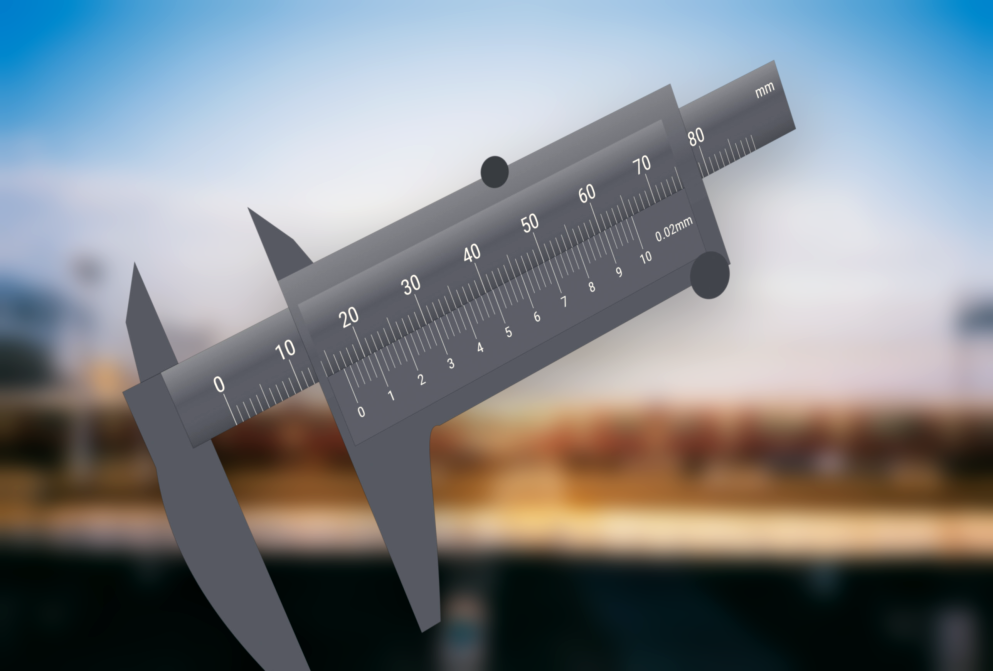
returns 16.6 mm
